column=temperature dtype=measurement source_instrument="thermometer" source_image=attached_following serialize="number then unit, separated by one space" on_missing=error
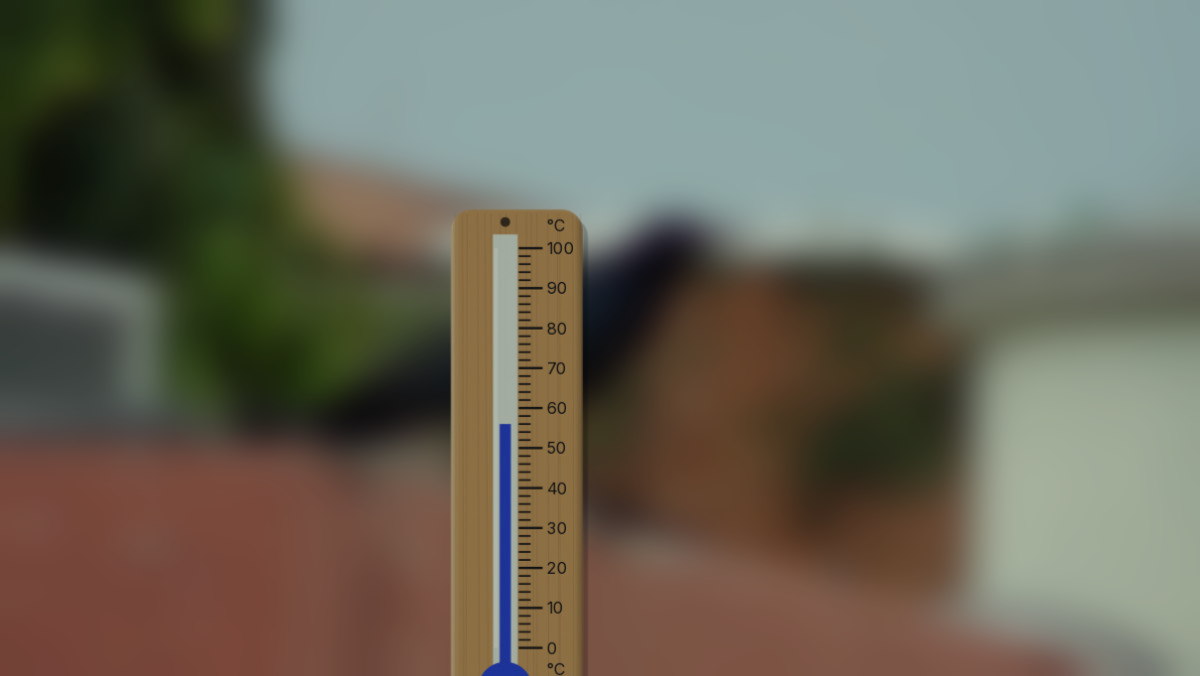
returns 56 °C
